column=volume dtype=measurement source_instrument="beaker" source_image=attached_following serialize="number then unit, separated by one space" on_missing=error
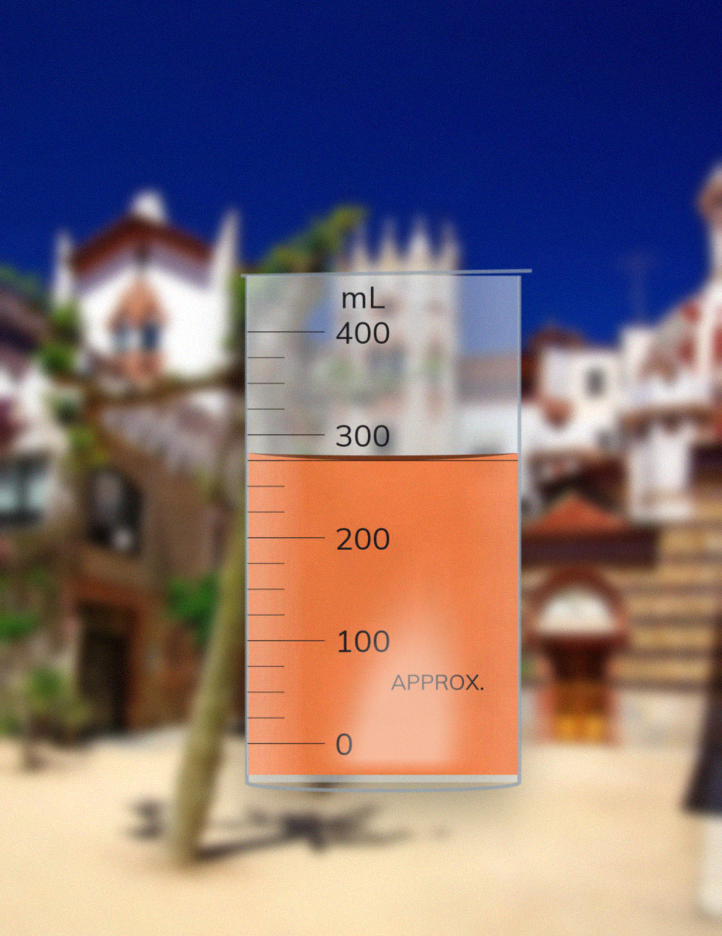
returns 275 mL
